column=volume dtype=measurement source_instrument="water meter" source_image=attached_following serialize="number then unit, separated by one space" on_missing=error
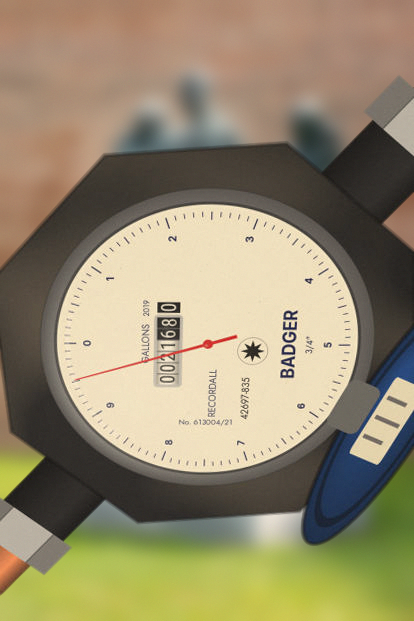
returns 21679.5 gal
